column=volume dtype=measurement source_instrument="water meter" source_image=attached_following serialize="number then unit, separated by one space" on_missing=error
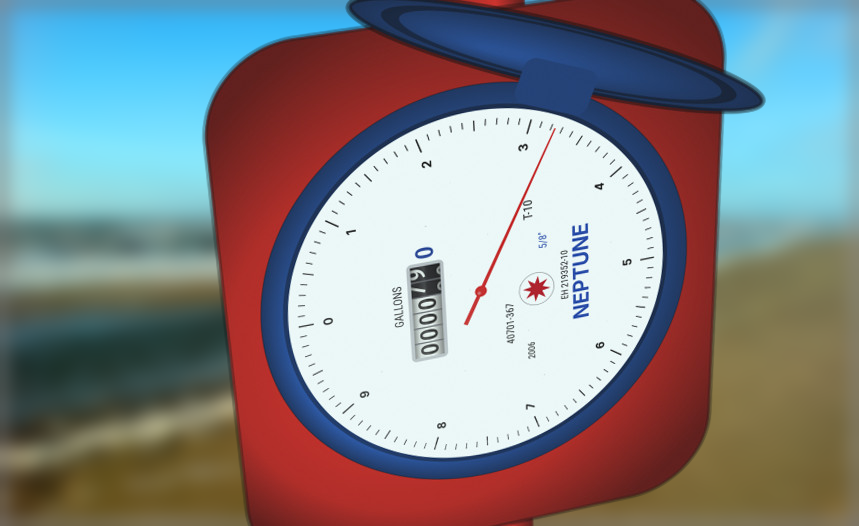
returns 793.2 gal
